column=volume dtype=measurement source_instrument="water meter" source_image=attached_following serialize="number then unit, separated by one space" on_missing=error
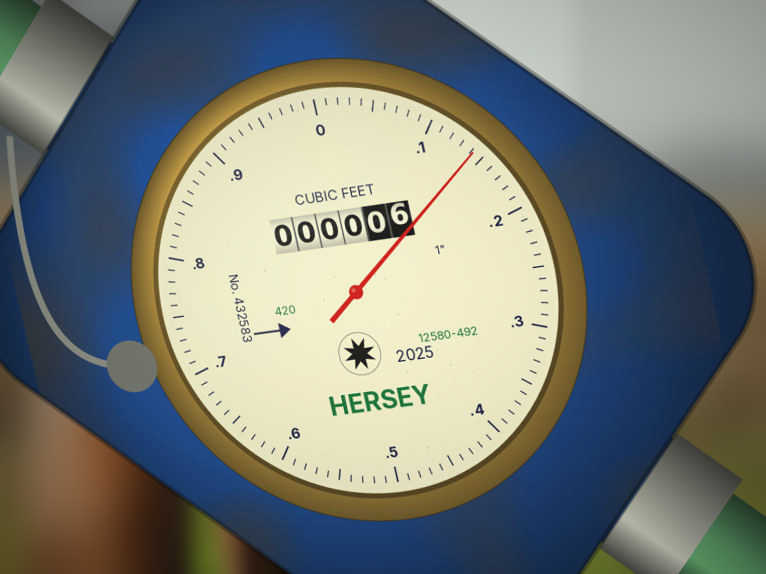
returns 6.14 ft³
